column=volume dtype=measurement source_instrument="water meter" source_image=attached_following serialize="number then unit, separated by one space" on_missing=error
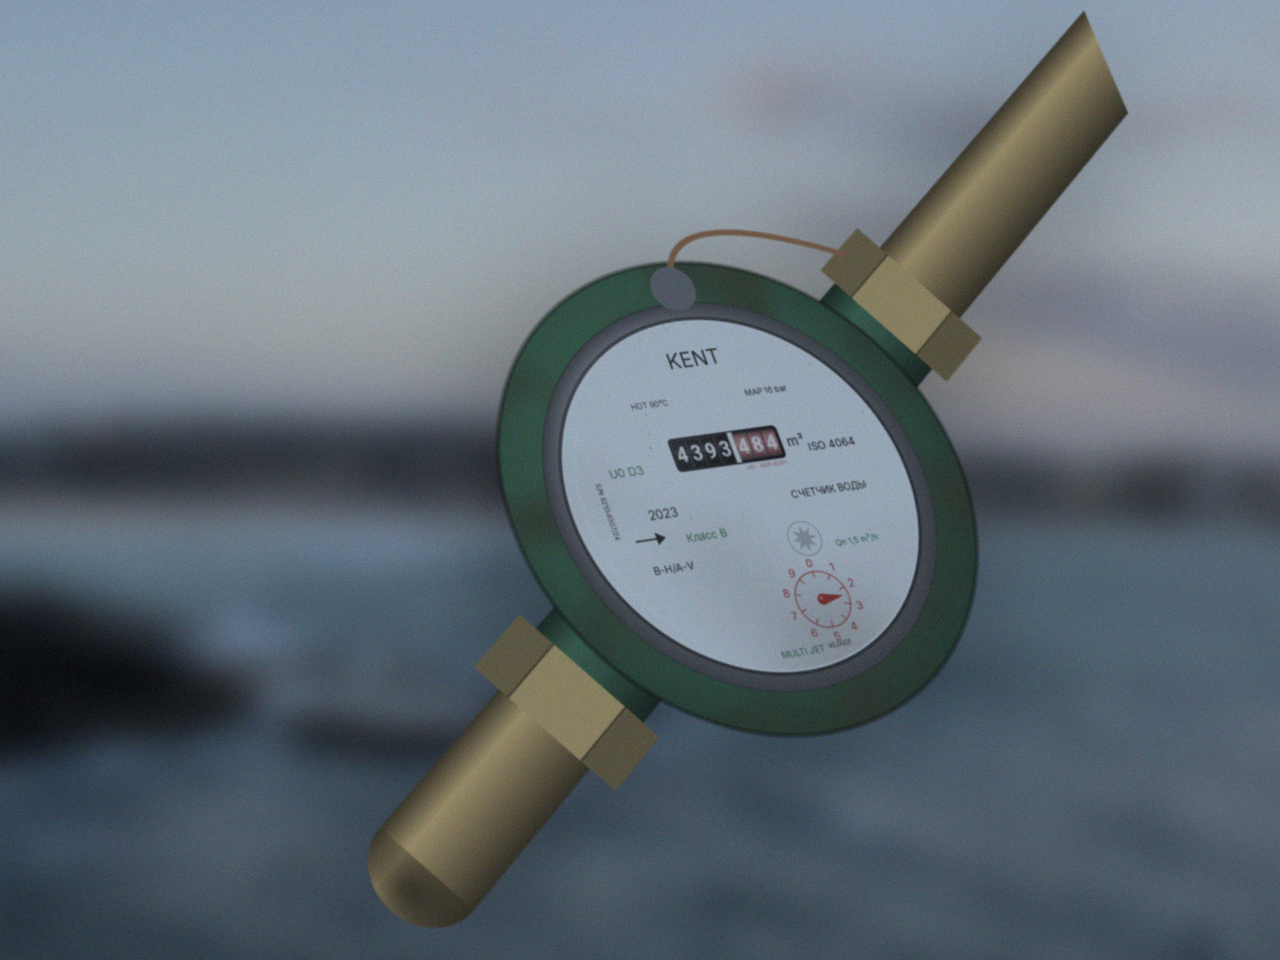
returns 4393.4842 m³
